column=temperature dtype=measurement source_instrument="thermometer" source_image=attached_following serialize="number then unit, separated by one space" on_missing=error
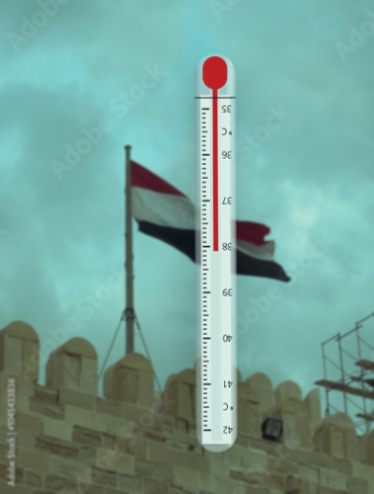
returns 38.1 °C
